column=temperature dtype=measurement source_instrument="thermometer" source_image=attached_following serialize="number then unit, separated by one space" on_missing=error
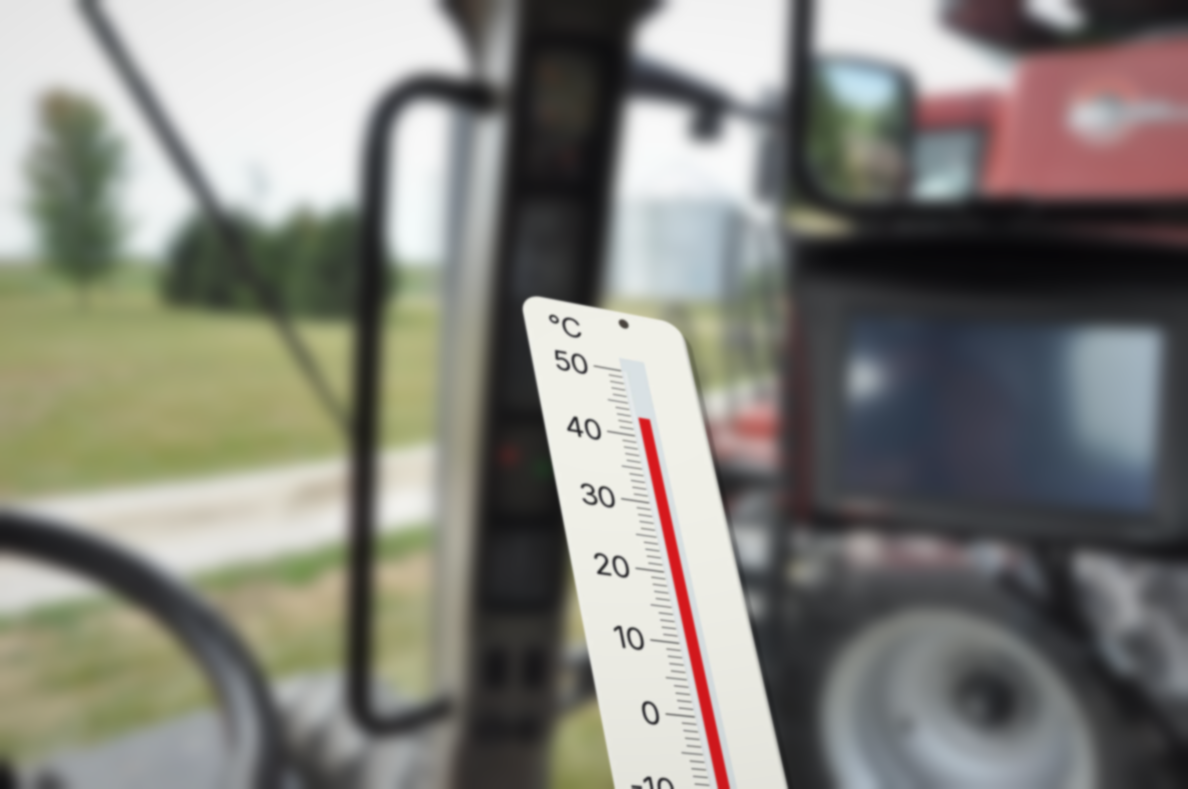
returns 43 °C
